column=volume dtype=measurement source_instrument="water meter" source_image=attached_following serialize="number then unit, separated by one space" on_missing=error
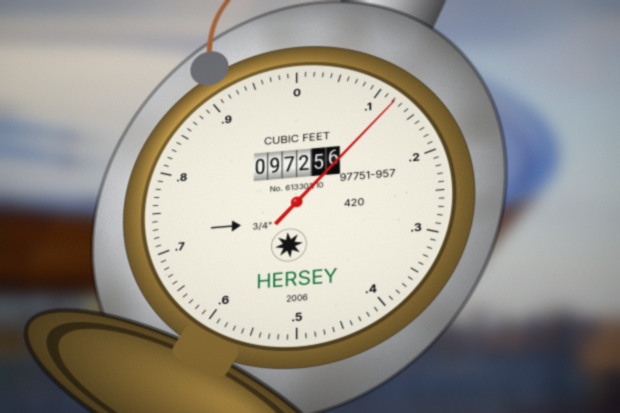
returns 97256.12 ft³
